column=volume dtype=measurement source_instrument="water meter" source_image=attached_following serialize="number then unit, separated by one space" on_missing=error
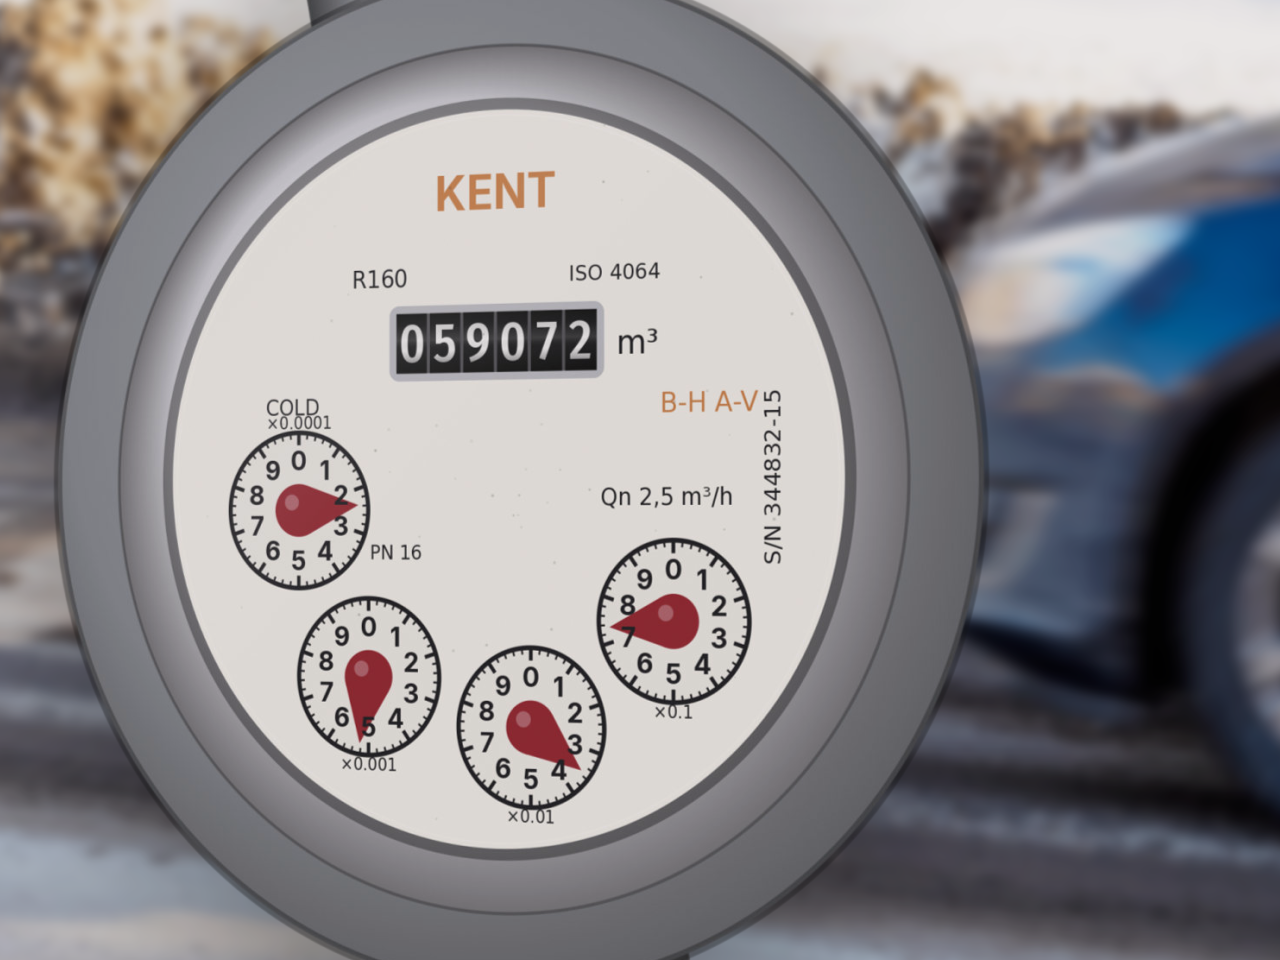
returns 59072.7352 m³
